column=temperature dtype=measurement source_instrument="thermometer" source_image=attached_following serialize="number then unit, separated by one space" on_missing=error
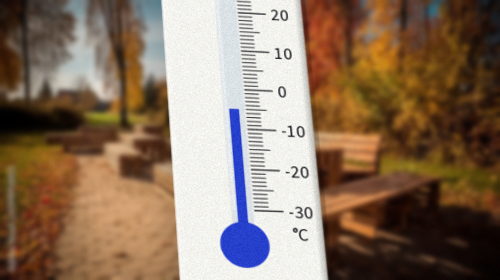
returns -5 °C
